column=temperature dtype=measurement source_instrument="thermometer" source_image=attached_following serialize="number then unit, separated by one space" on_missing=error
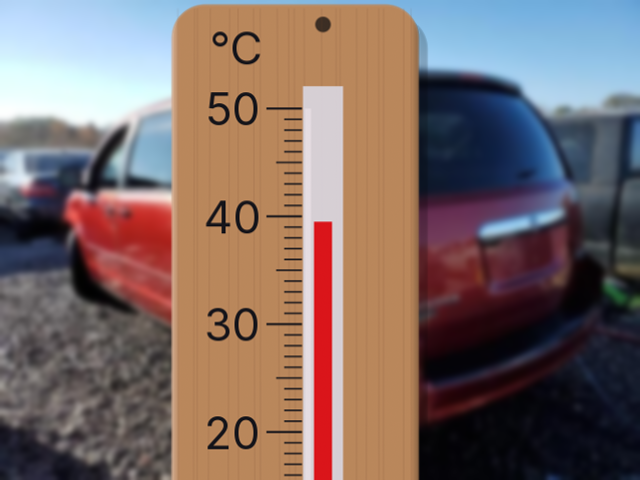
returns 39.5 °C
